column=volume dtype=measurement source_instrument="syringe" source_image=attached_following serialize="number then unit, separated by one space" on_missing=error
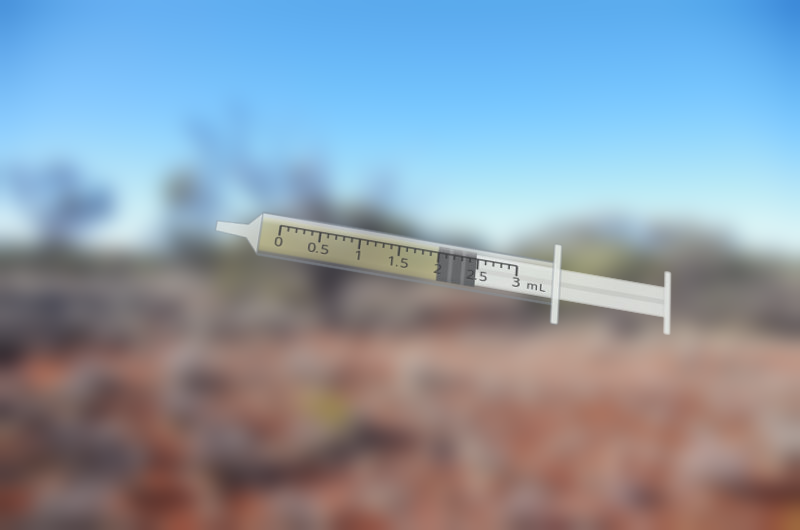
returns 2 mL
